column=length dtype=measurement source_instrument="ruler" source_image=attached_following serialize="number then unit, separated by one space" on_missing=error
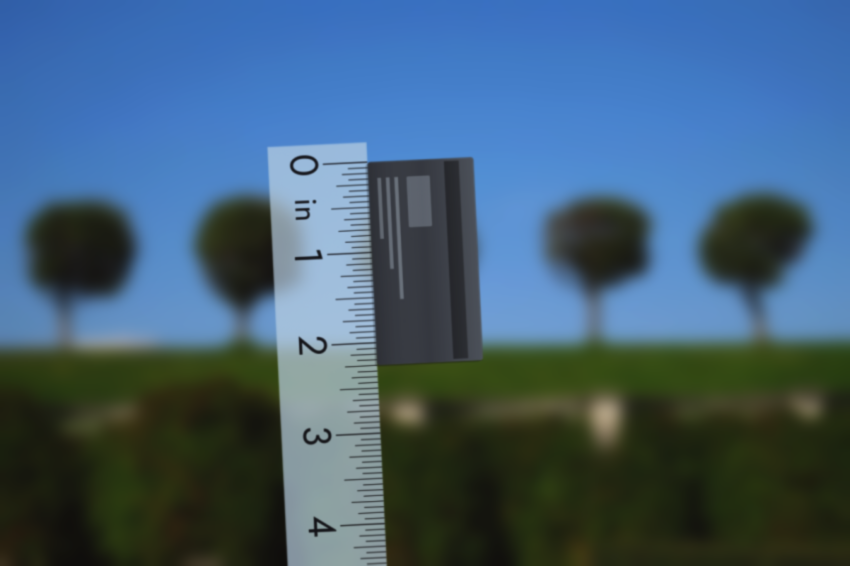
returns 2.25 in
